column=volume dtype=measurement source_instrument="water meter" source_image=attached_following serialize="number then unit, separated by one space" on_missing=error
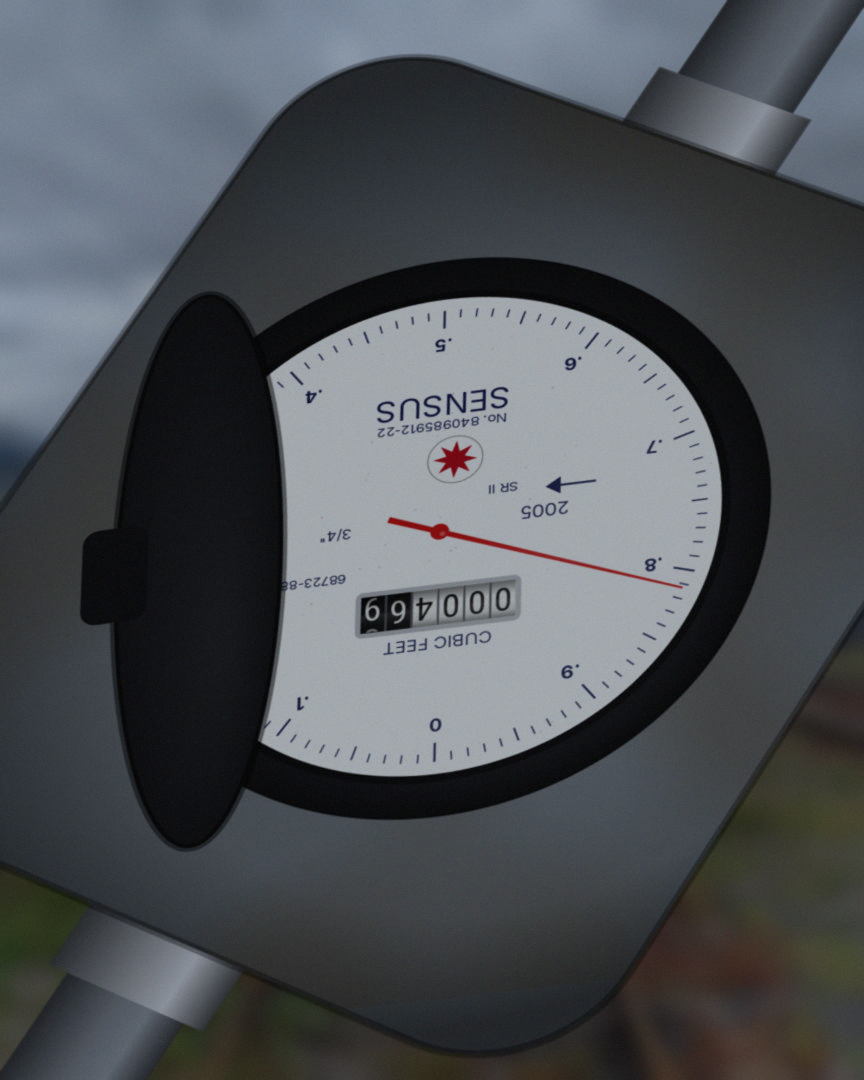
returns 468.81 ft³
